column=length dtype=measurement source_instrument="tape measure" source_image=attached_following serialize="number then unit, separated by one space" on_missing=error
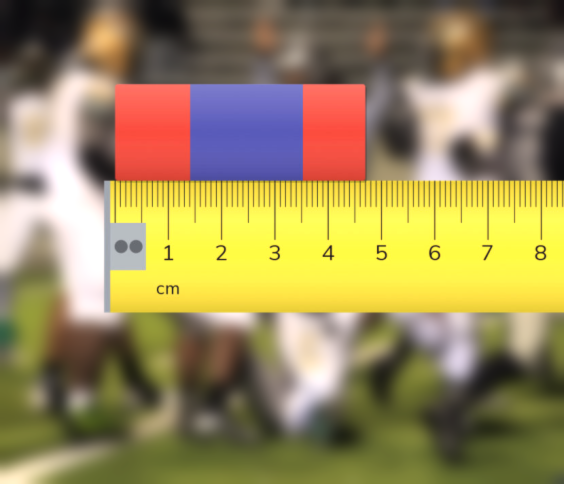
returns 4.7 cm
